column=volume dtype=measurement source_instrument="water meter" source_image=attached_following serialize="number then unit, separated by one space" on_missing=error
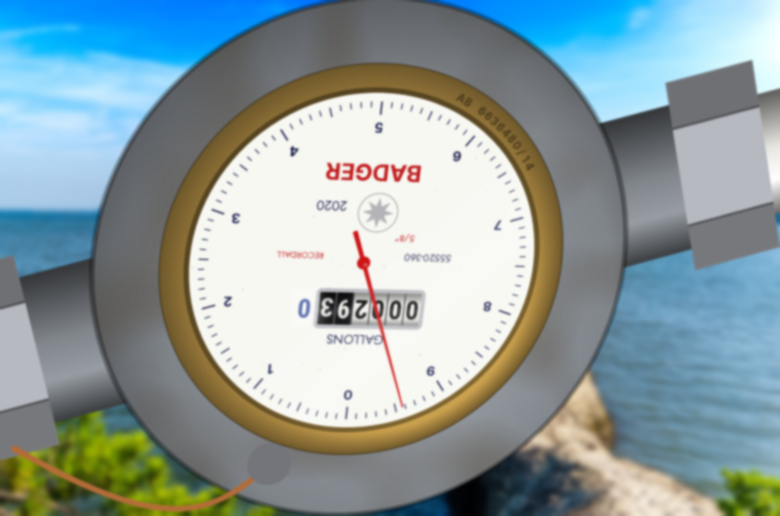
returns 2929.4 gal
